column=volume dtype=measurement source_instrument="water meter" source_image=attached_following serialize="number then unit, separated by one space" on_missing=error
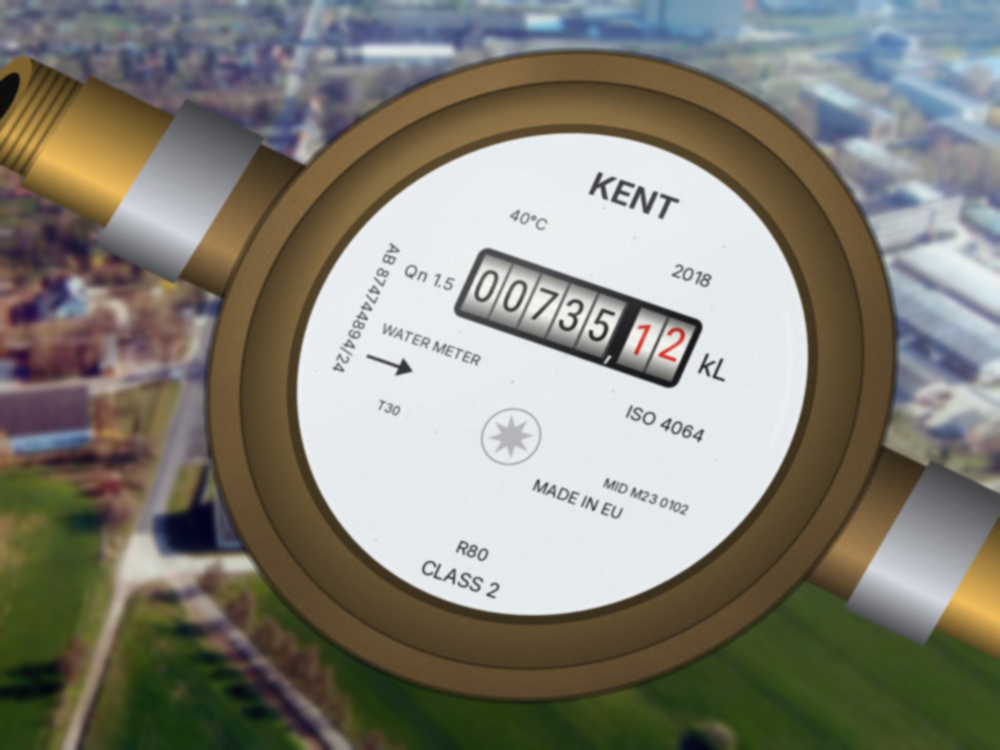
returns 735.12 kL
